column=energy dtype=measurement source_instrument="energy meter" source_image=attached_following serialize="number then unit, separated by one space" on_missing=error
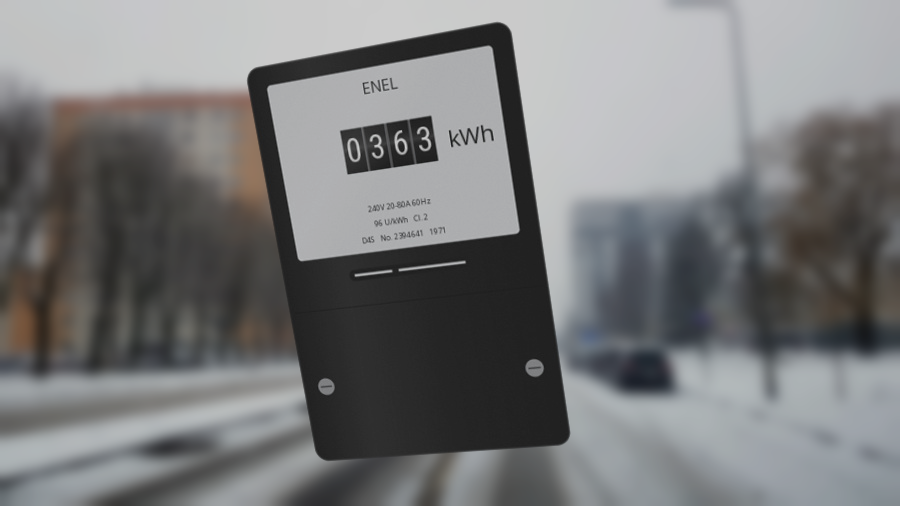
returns 363 kWh
